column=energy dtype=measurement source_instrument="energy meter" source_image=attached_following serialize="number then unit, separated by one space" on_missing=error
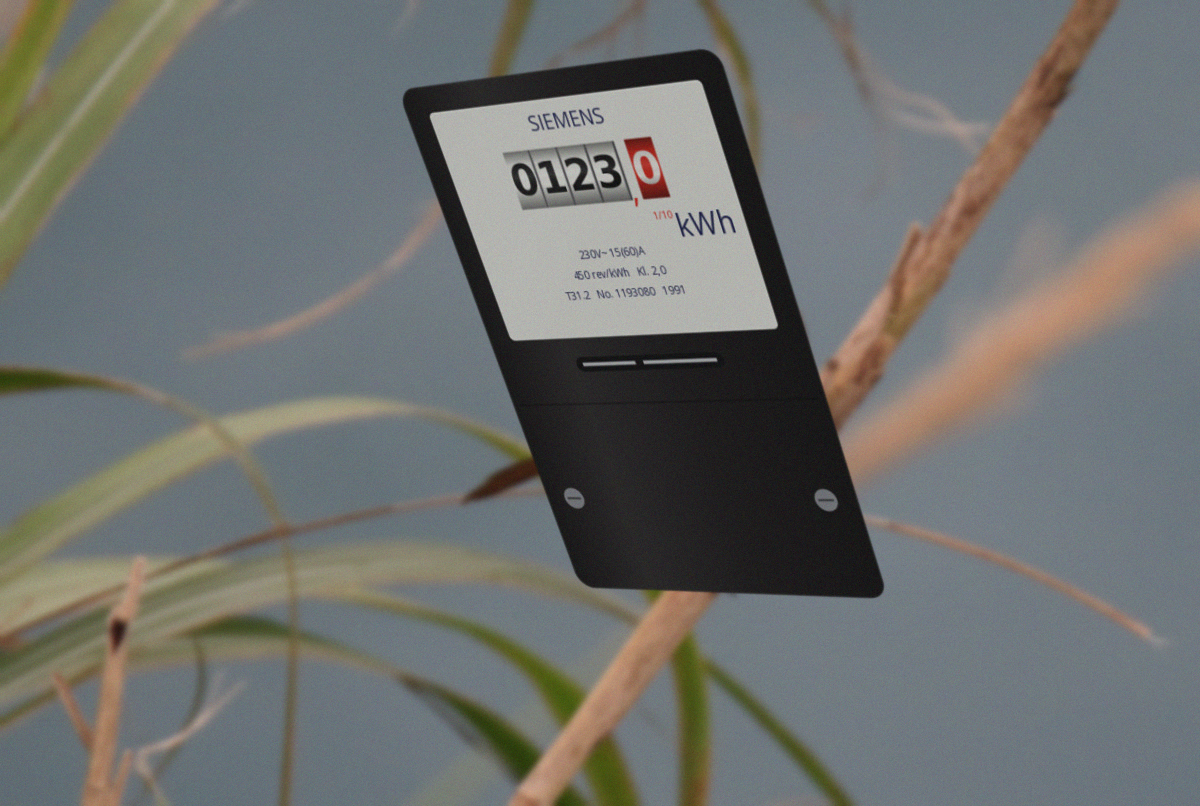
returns 123.0 kWh
